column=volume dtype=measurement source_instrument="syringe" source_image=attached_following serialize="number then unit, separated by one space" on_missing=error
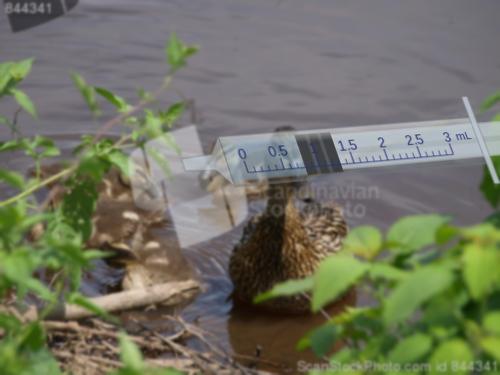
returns 0.8 mL
